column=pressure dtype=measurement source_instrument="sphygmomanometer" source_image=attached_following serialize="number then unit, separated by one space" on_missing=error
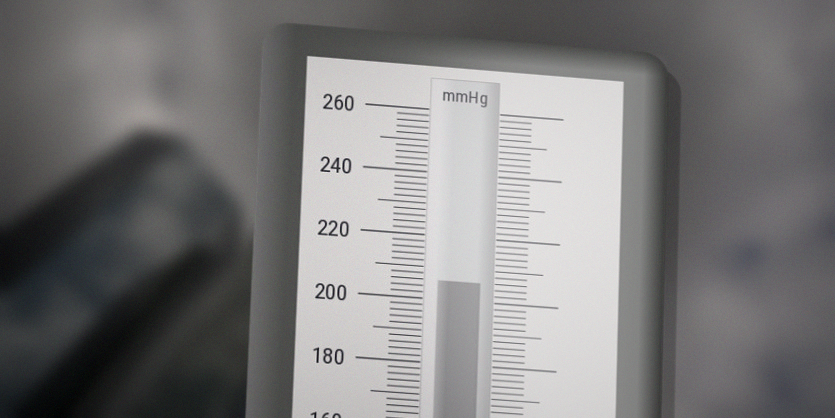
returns 206 mmHg
